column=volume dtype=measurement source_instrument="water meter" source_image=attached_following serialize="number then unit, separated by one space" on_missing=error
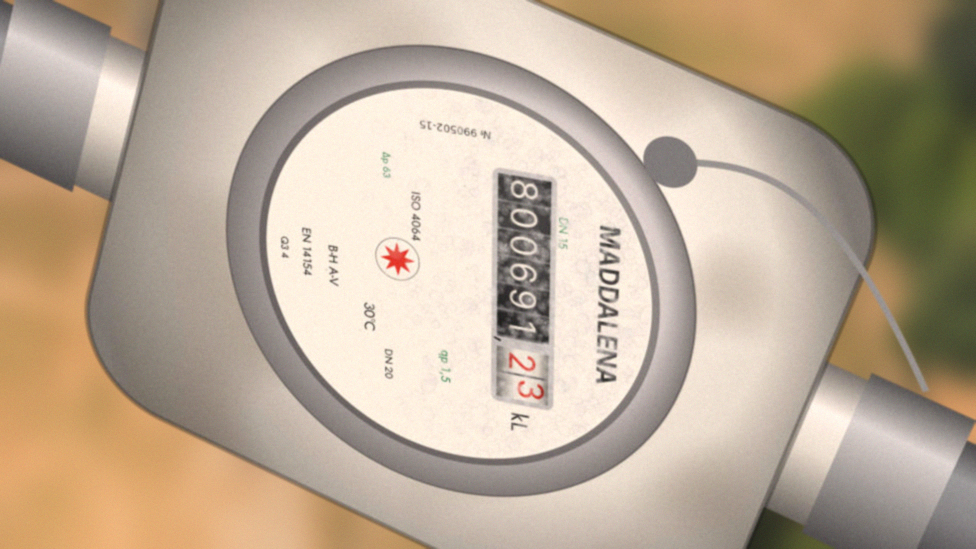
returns 800691.23 kL
